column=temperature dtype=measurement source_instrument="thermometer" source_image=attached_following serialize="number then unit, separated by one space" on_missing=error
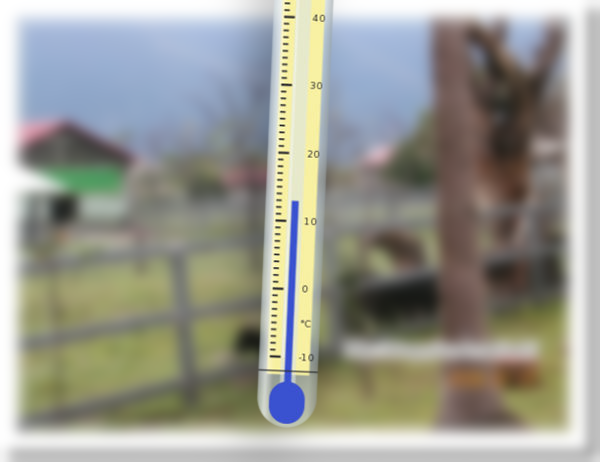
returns 13 °C
